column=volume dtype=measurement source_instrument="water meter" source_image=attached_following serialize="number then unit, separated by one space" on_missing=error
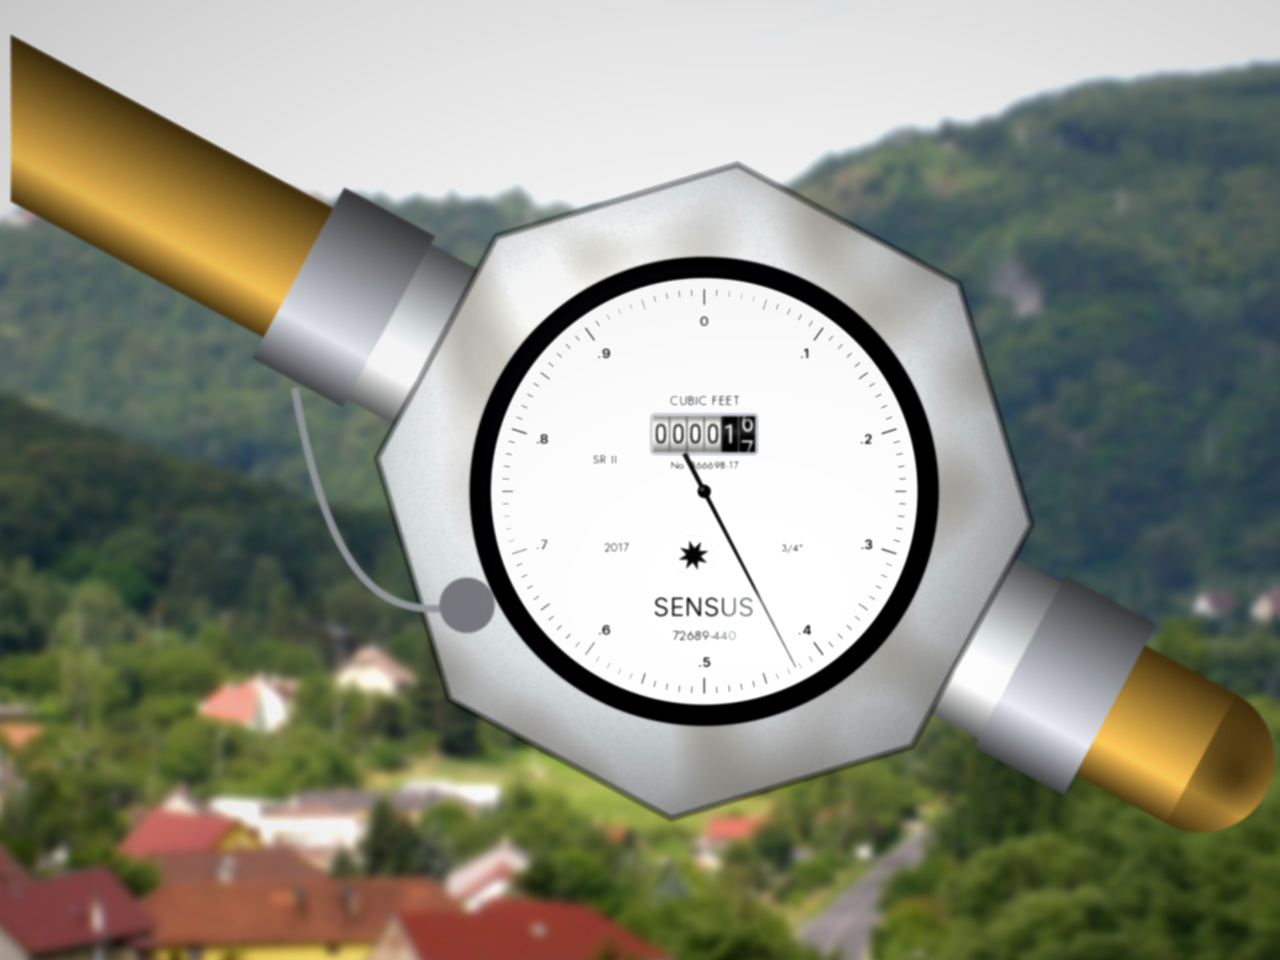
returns 16.42 ft³
